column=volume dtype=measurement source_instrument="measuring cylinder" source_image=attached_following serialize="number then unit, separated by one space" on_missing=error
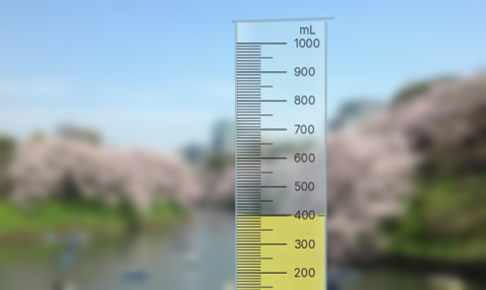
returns 400 mL
